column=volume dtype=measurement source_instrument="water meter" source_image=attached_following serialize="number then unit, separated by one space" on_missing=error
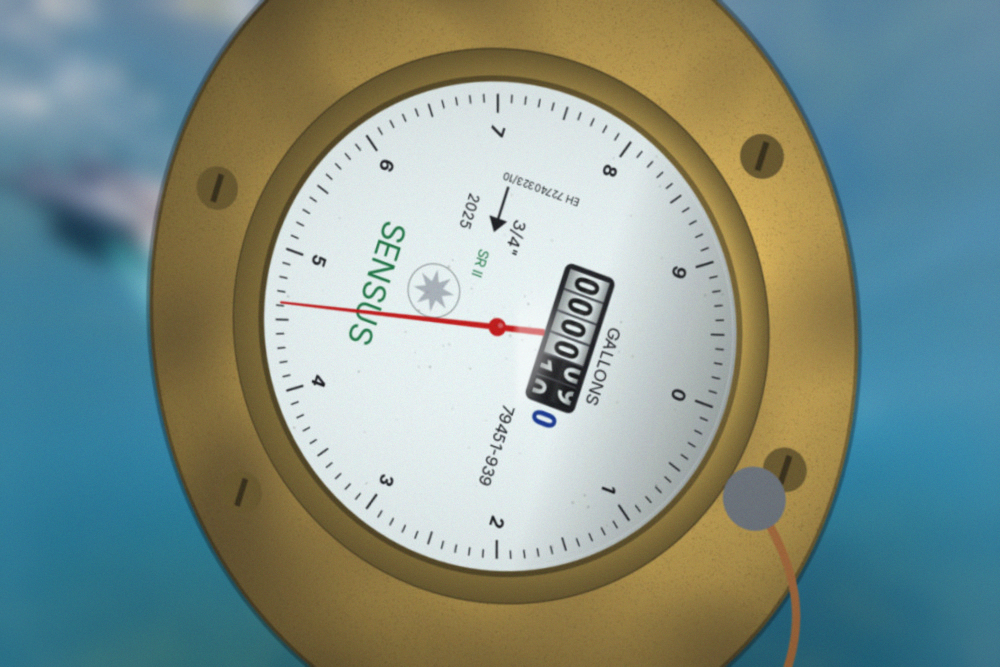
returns 94.6 gal
